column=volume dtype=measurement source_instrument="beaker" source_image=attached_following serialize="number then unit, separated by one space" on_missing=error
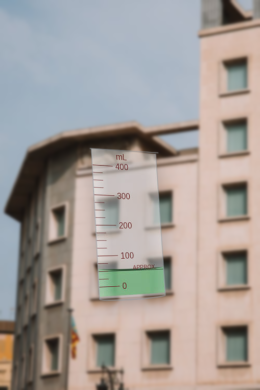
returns 50 mL
